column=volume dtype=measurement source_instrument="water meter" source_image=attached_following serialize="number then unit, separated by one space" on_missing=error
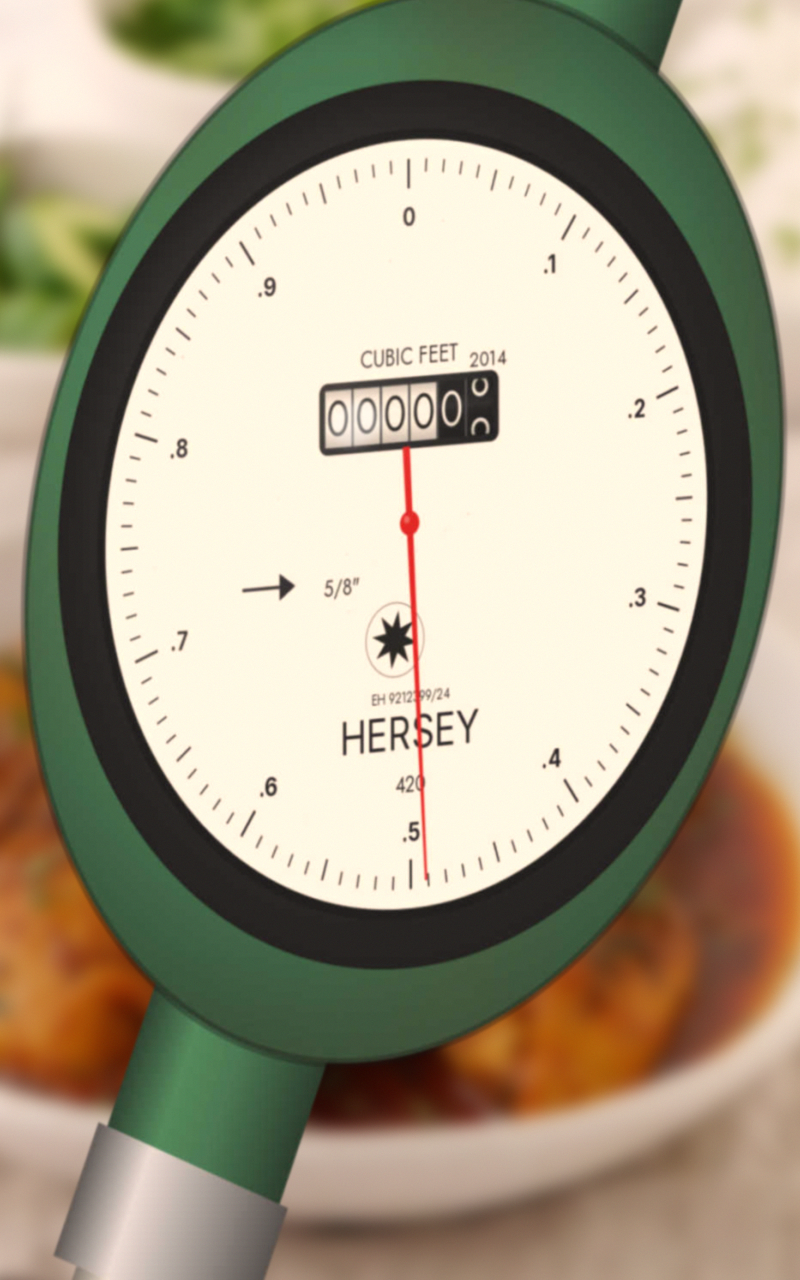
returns 8.49 ft³
